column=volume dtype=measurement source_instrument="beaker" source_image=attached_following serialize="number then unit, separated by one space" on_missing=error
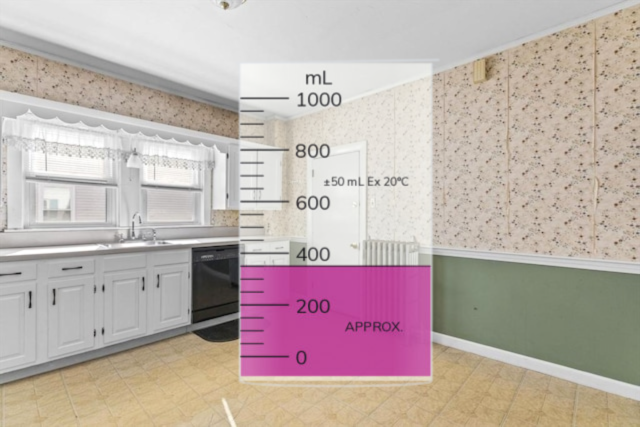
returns 350 mL
